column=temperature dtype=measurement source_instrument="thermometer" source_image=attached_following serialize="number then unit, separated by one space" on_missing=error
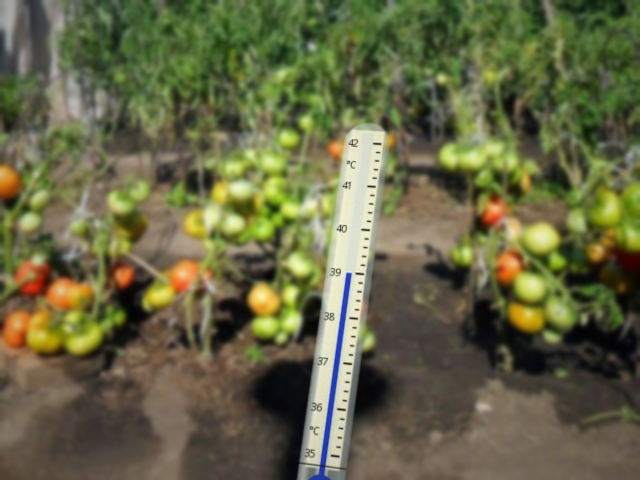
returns 39 °C
